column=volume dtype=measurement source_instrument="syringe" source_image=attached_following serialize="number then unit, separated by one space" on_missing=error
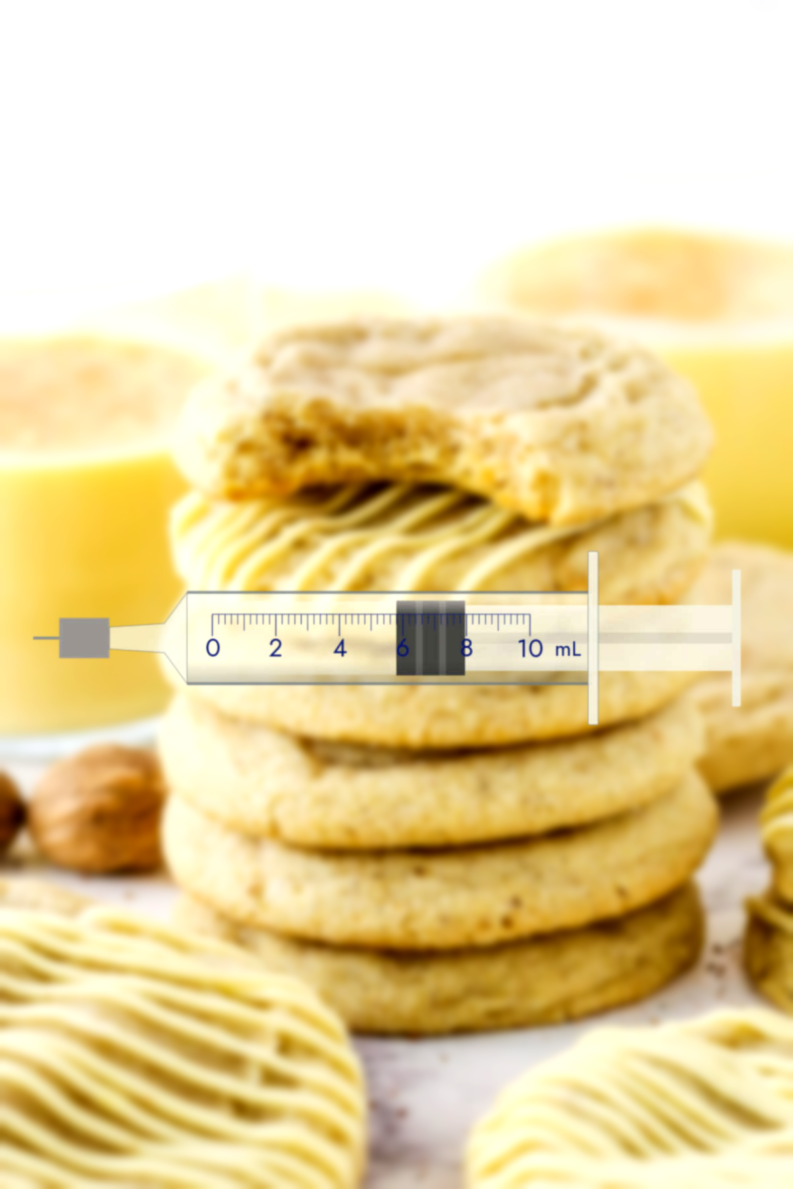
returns 5.8 mL
